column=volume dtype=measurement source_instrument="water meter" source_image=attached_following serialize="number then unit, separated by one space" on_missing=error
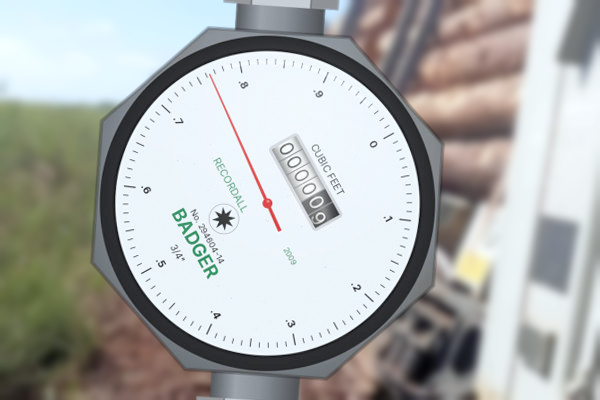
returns 8.76 ft³
